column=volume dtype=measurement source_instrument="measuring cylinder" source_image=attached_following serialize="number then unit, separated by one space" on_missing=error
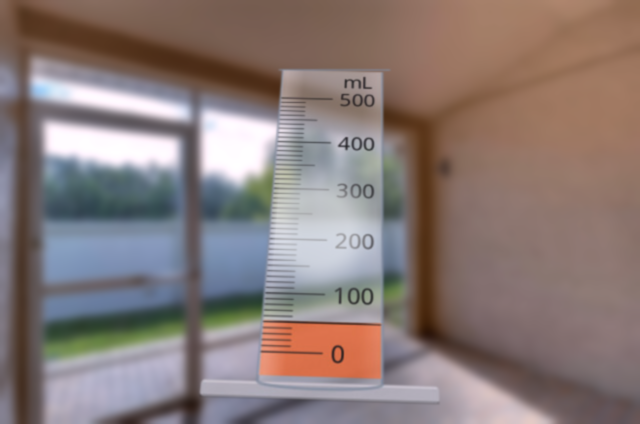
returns 50 mL
